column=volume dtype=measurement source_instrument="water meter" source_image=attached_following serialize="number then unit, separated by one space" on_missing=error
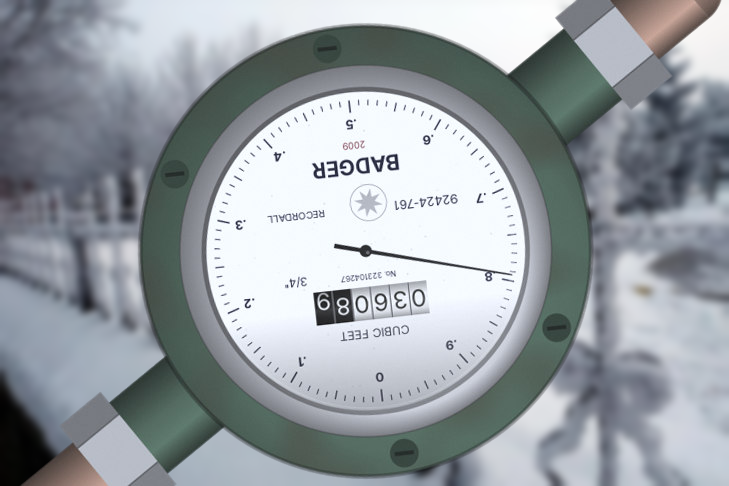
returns 36088.79 ft³
